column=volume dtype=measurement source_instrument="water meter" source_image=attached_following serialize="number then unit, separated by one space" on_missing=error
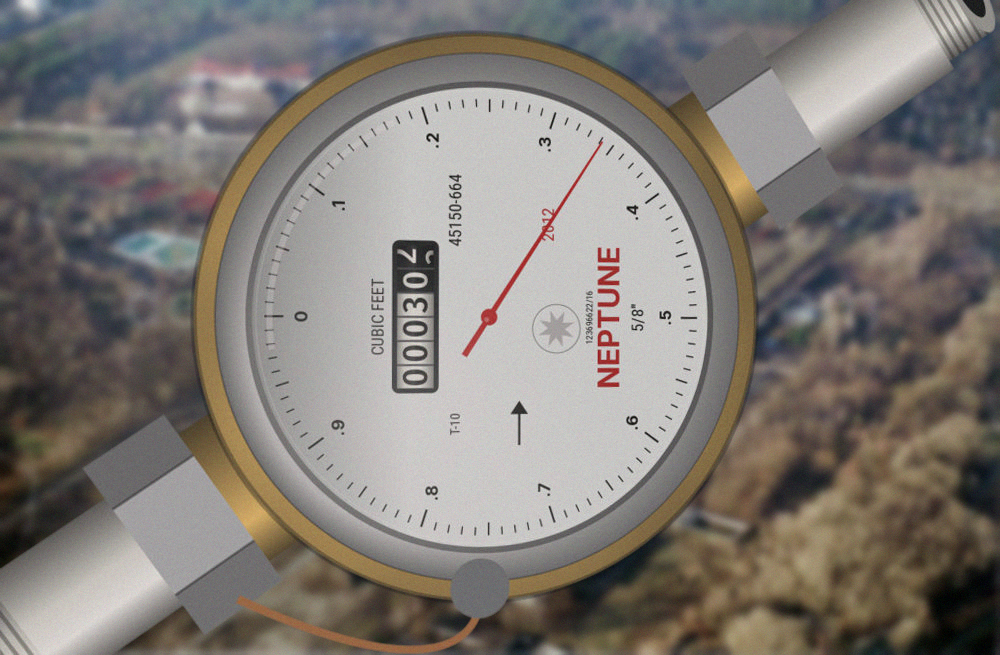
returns 302.34 ft³
